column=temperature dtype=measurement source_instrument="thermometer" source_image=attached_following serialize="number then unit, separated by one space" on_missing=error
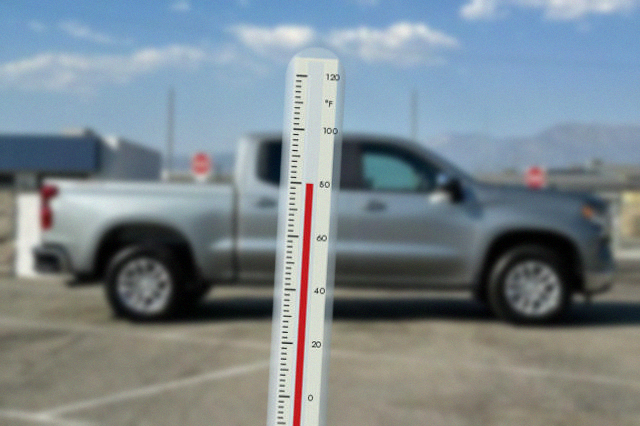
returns 80 °F
